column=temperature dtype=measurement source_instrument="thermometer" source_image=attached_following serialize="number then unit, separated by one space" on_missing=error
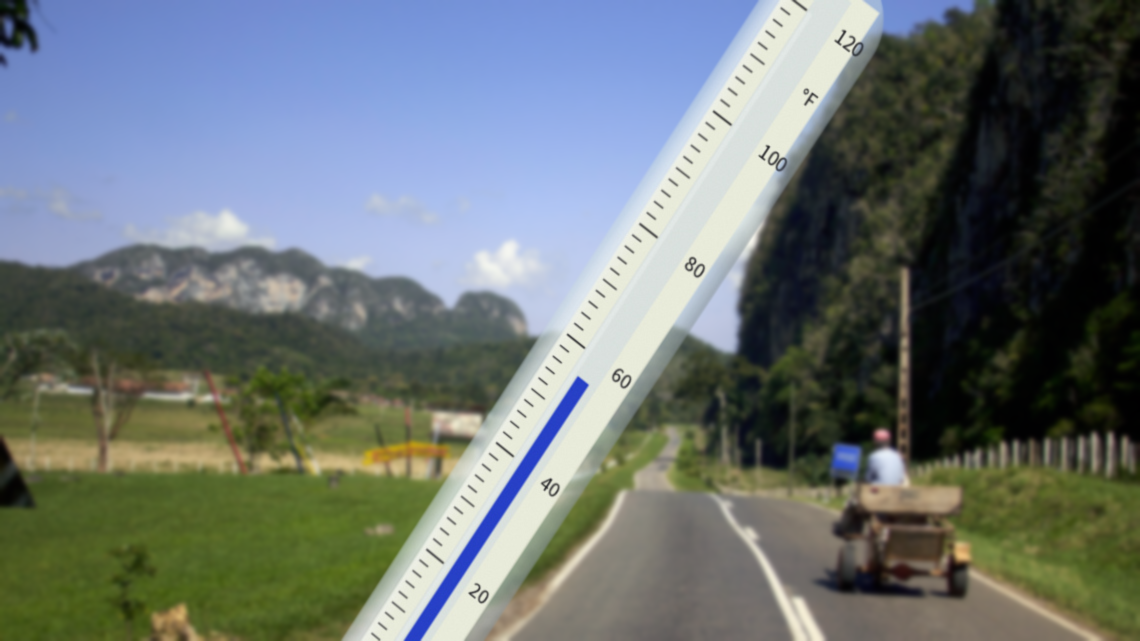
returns 56 °F
